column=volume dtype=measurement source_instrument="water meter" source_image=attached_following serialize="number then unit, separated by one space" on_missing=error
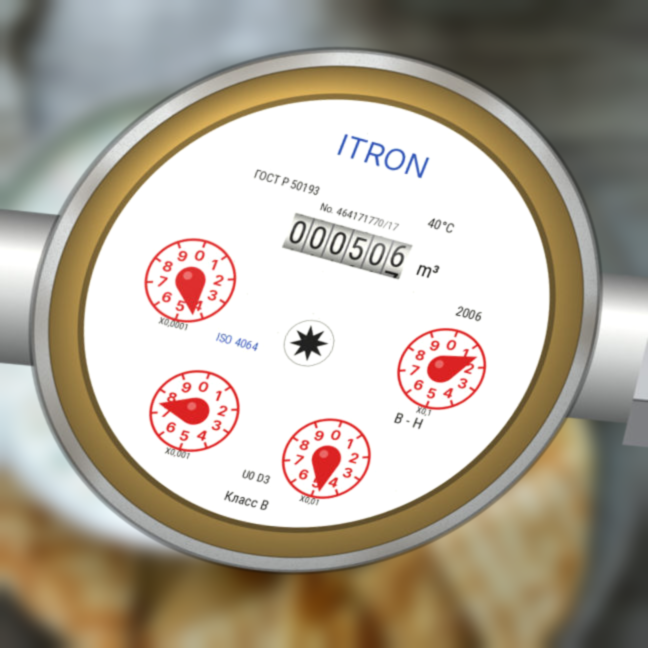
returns 506.1474 m³
